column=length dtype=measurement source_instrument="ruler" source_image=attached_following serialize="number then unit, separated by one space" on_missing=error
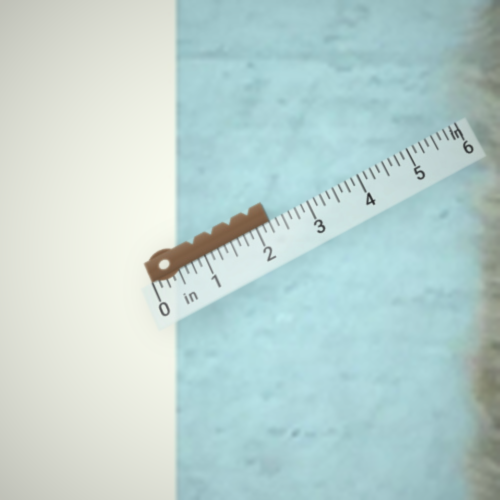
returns 2.25 in
